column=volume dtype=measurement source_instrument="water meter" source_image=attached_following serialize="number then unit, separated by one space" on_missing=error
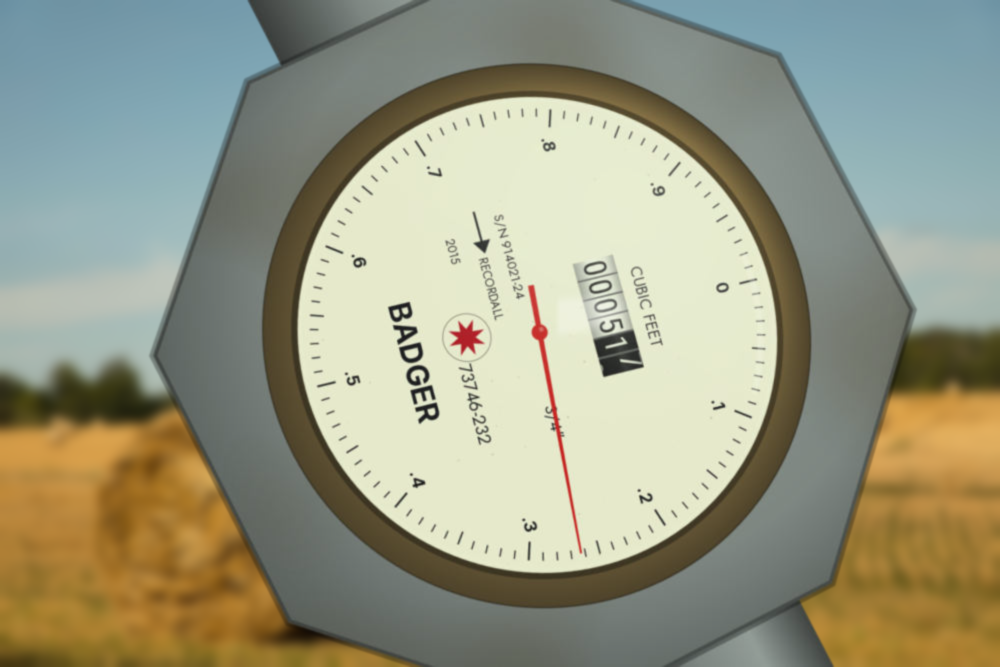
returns 517.26 ft³
